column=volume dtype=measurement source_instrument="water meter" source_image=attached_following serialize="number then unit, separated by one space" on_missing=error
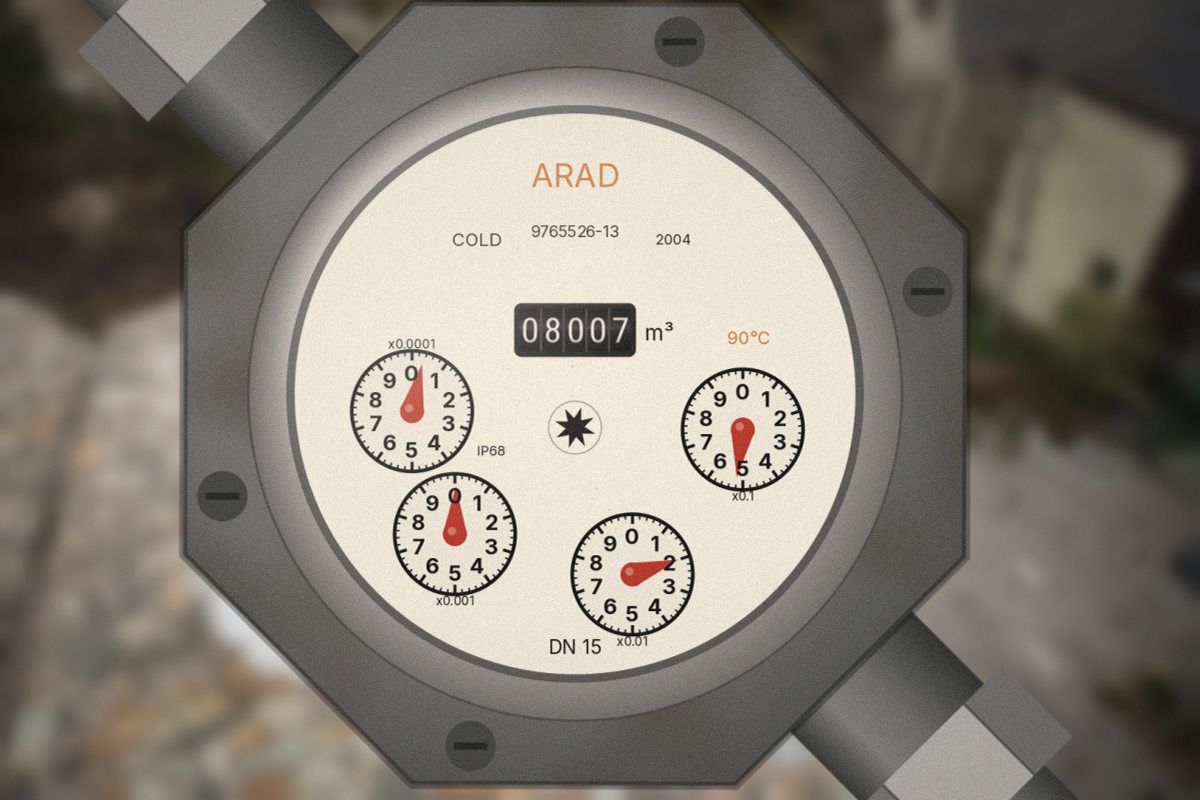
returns 8007.5200 m³
